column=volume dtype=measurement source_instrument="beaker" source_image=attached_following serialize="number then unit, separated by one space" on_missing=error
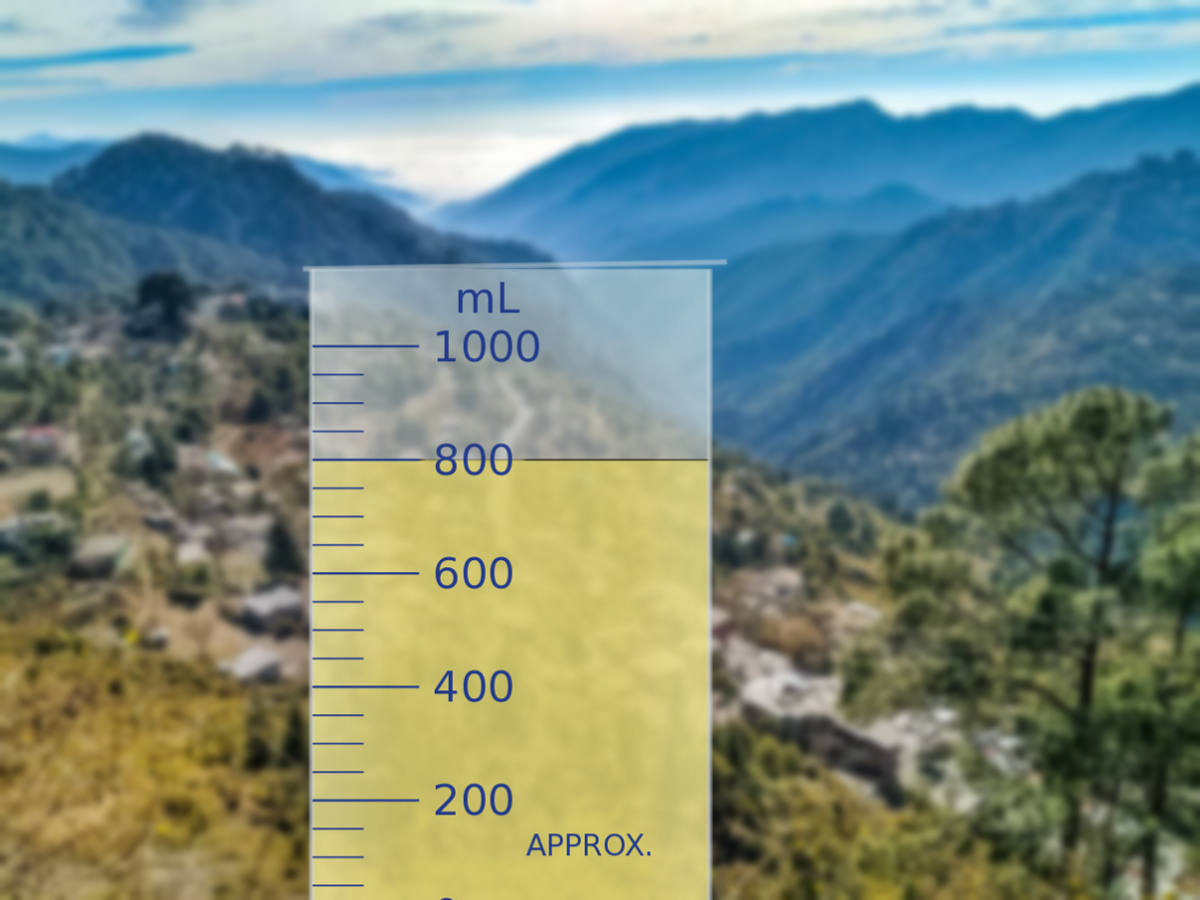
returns 800 mL
